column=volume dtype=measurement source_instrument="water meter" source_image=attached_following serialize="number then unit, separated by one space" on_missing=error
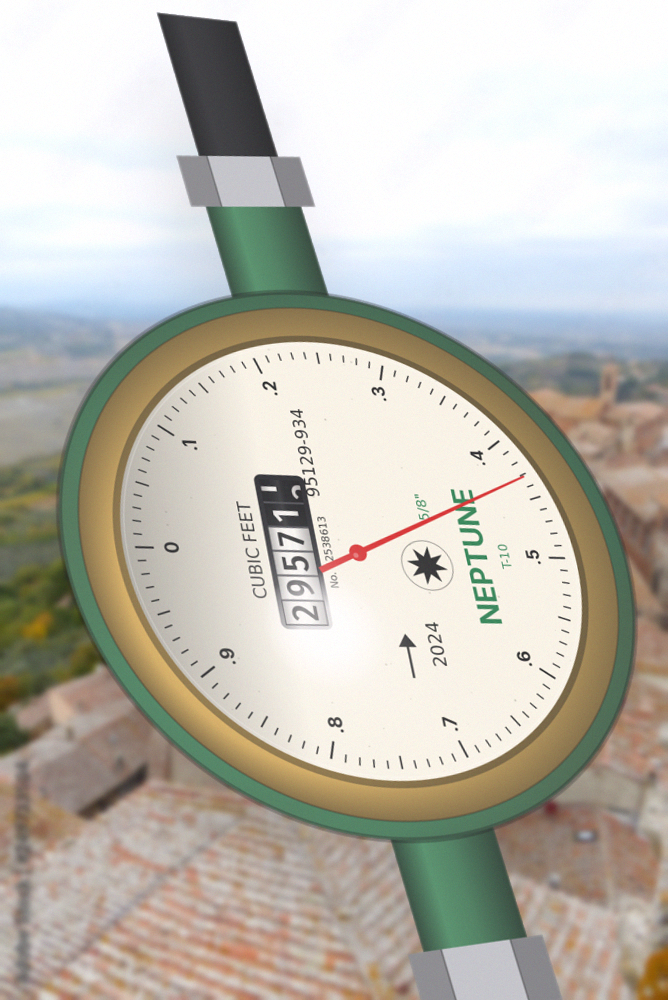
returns 295711.43 ft³
